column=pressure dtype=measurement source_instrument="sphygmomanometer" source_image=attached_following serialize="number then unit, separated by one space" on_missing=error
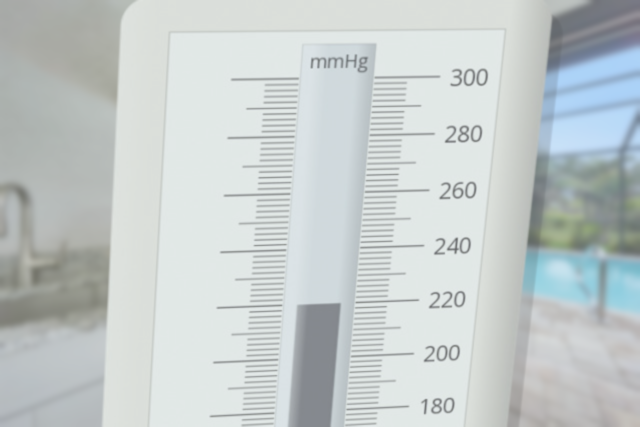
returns 220 mmHg
